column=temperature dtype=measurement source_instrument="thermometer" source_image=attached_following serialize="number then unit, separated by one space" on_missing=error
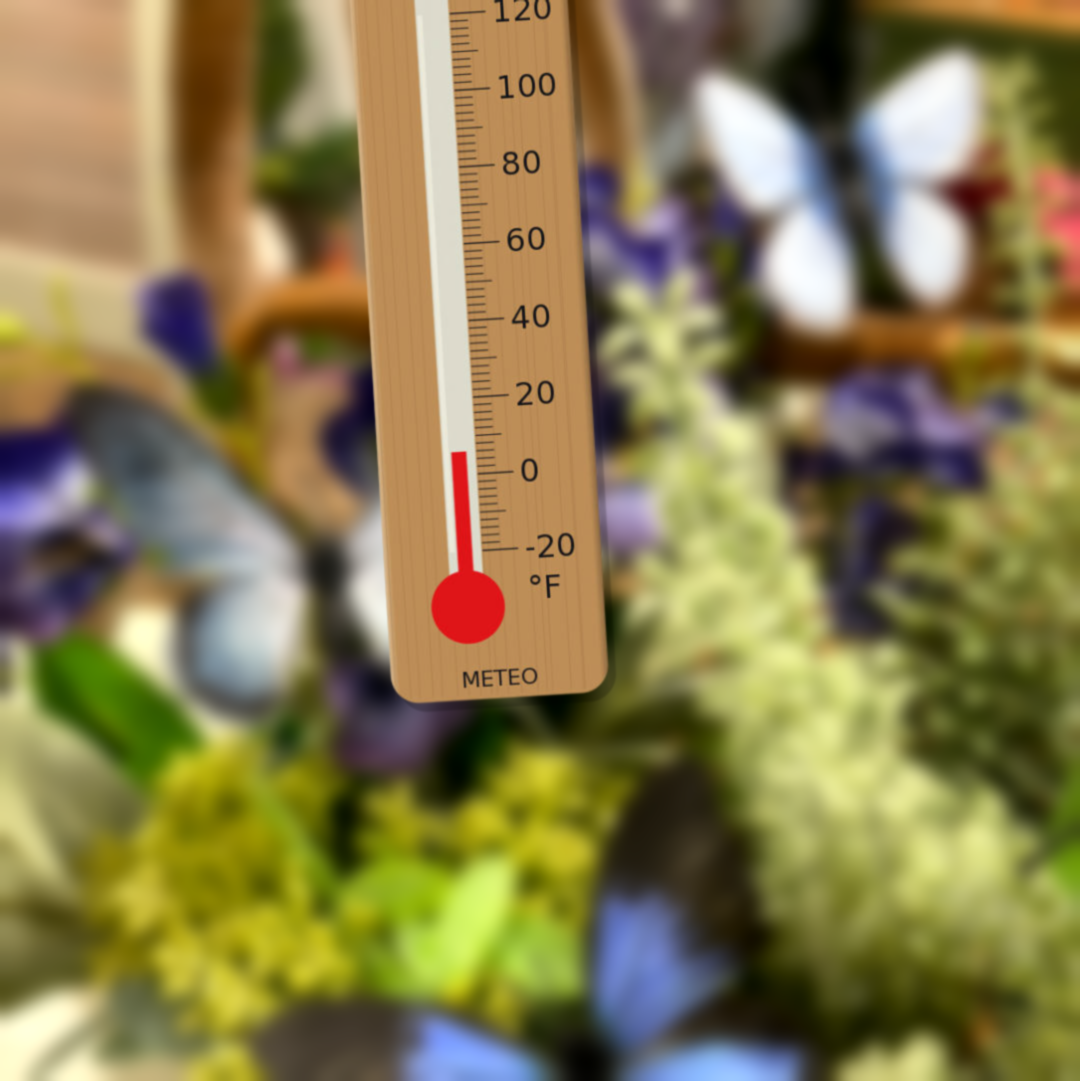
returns 6 °F
